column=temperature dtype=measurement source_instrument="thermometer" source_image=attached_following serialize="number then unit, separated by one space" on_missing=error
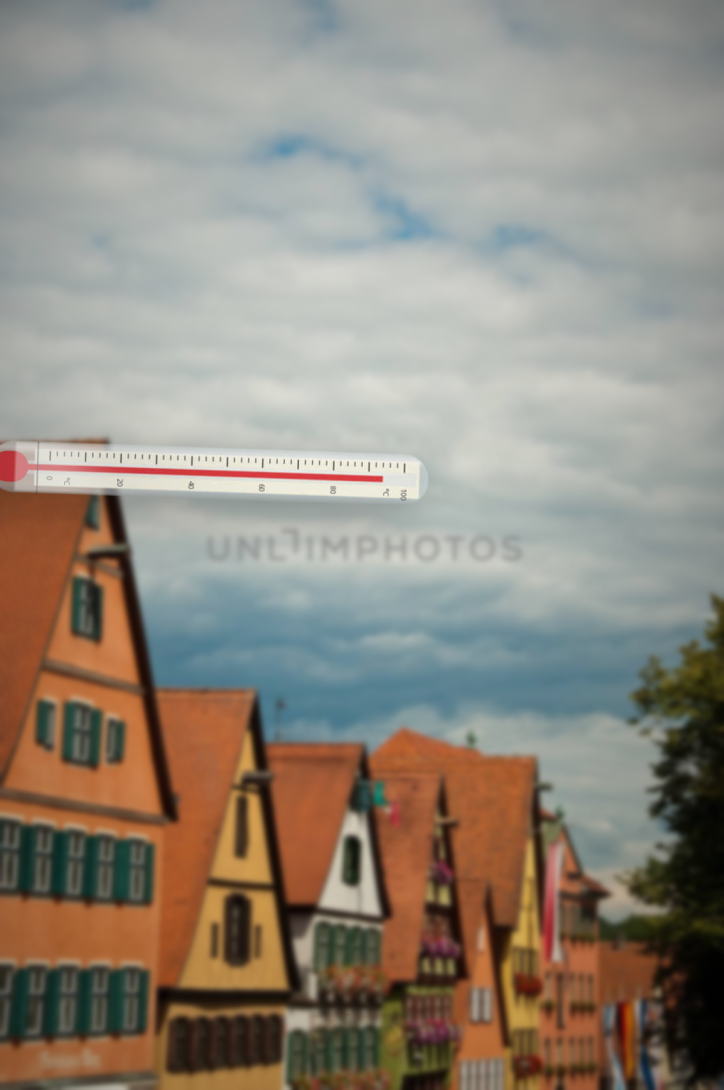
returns 94 °C
